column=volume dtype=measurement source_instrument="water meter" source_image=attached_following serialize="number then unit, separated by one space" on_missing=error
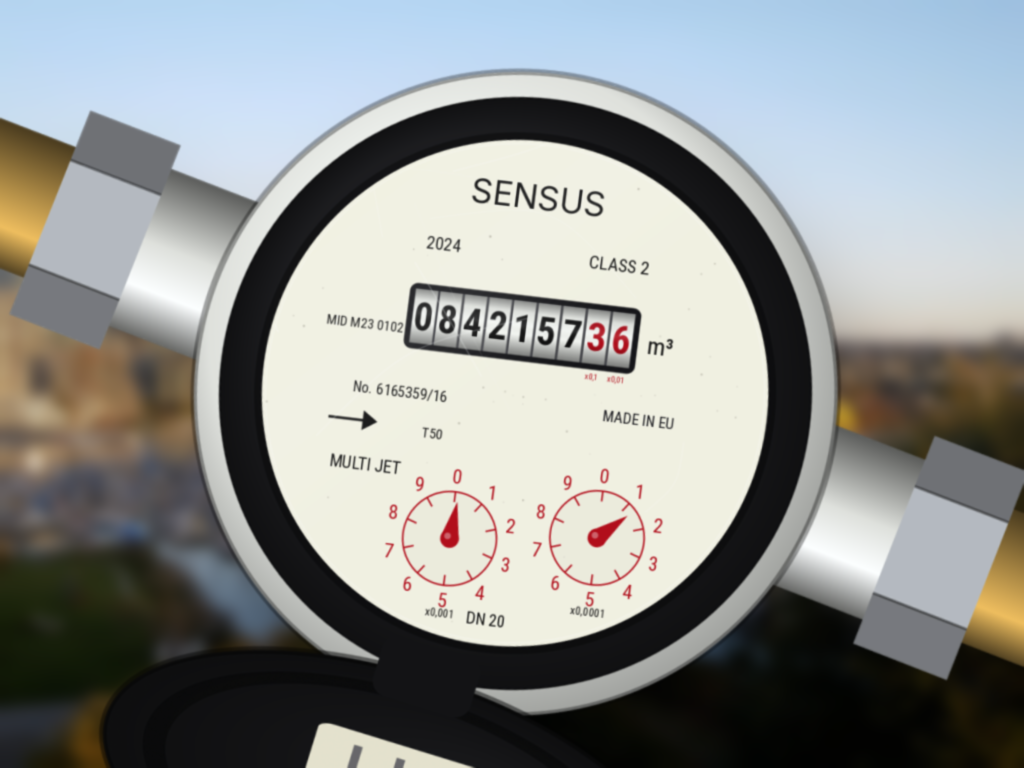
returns 842157.3601 m³
